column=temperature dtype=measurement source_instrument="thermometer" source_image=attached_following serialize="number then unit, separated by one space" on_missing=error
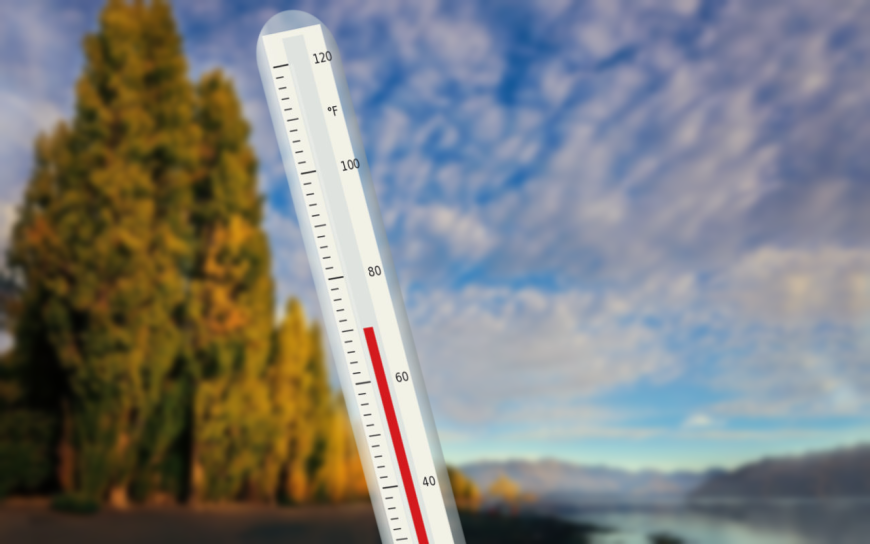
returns 70 °F
